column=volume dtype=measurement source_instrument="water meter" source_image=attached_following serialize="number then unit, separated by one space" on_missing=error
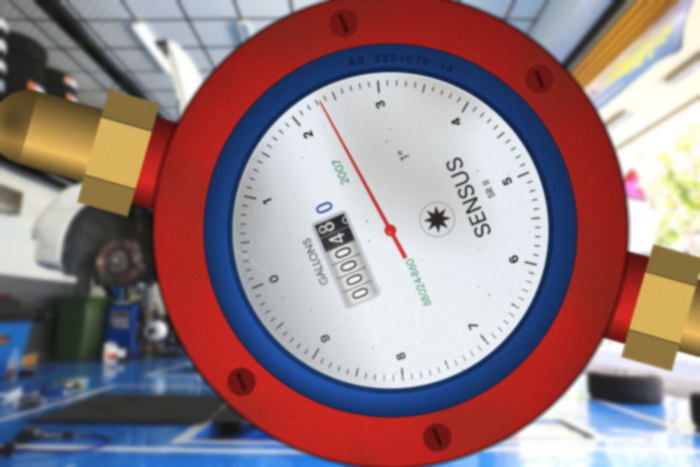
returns 482.3 gal
